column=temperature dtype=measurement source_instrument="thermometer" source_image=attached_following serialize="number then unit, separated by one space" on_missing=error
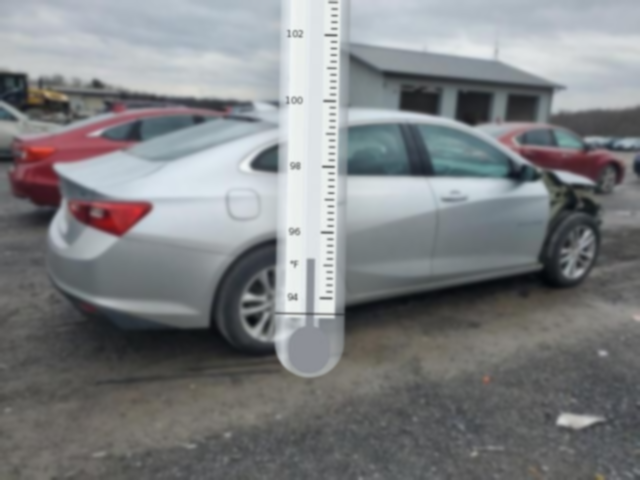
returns 95.2 °F
